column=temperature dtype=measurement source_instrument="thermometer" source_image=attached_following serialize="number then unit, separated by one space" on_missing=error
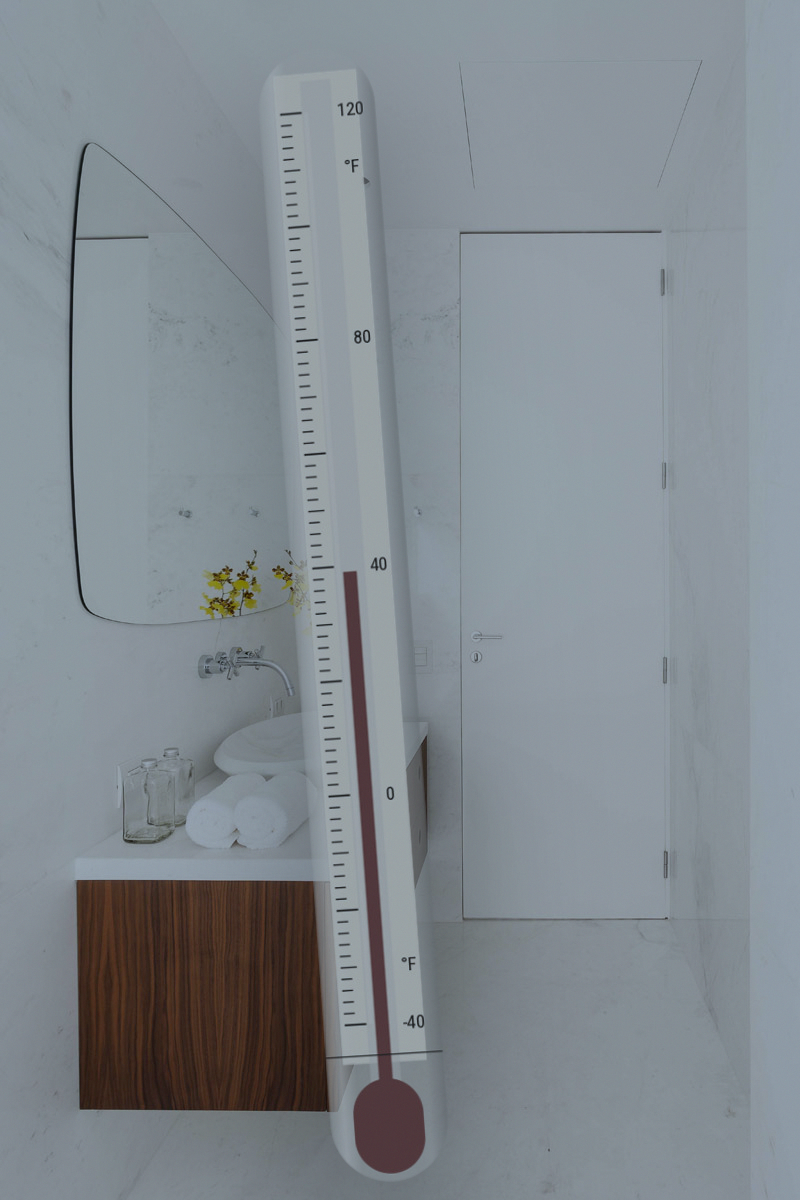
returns 39 °F
